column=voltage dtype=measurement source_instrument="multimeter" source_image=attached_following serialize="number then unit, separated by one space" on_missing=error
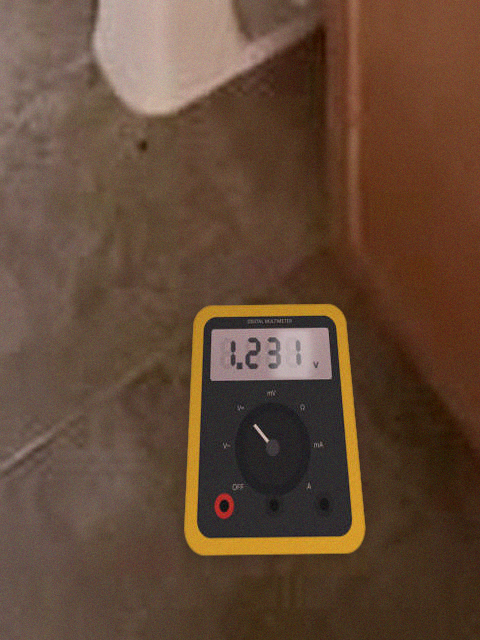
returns 1.231 V
